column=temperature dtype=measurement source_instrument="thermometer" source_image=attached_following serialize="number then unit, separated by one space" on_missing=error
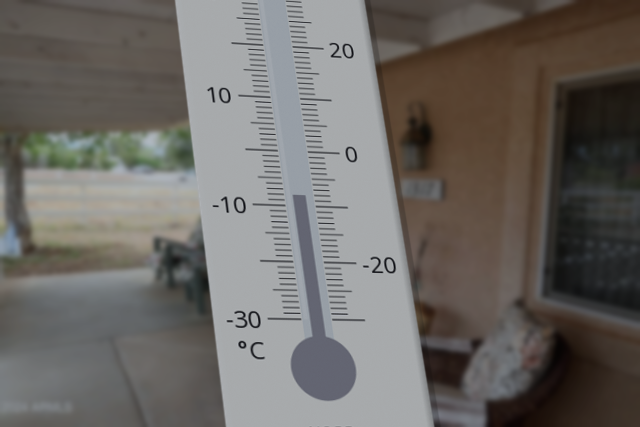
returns -8 °C
